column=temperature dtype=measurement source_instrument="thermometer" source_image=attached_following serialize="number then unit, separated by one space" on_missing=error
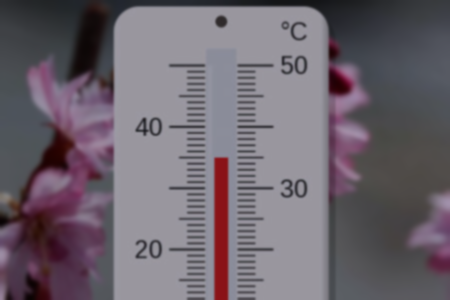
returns 35 °C
